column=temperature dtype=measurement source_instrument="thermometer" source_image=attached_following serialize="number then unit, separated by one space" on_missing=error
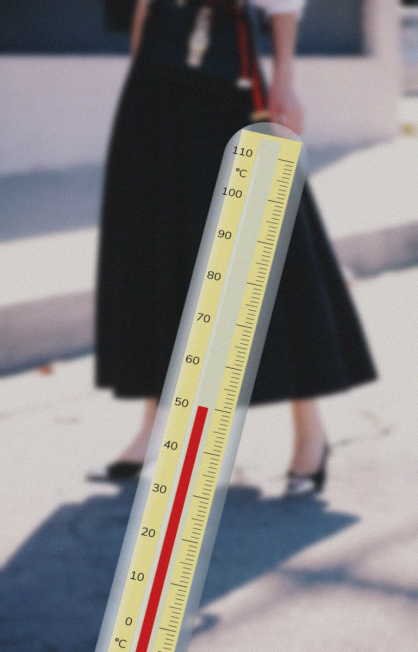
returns 50 °C
